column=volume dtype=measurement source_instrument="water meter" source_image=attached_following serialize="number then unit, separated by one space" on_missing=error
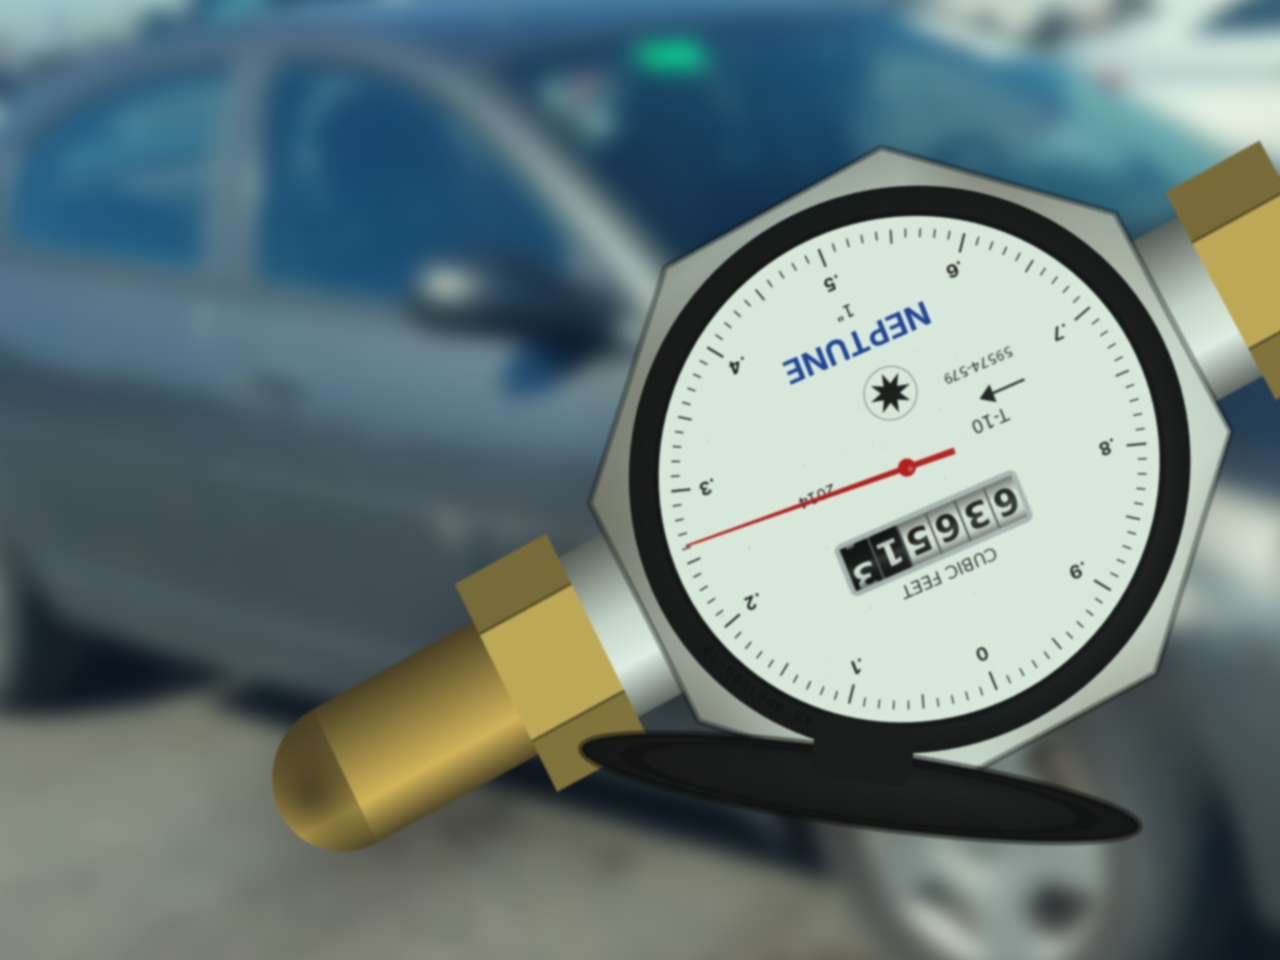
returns 636513.26 ft³
